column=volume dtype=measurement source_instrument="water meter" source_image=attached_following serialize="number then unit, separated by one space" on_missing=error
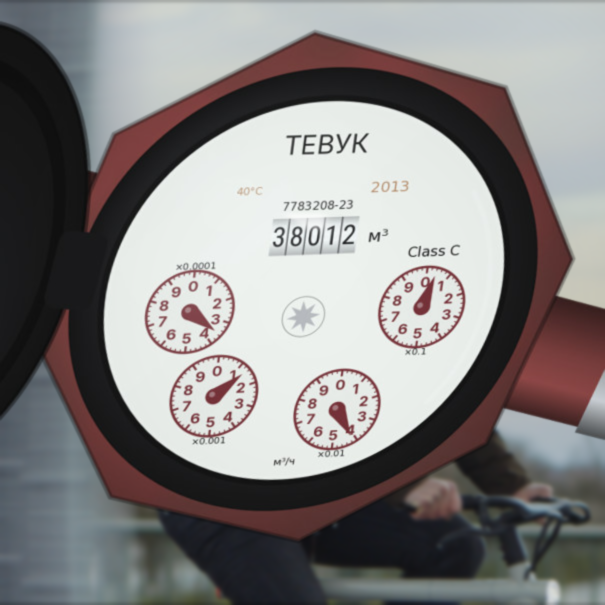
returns 38012.0413 m³
